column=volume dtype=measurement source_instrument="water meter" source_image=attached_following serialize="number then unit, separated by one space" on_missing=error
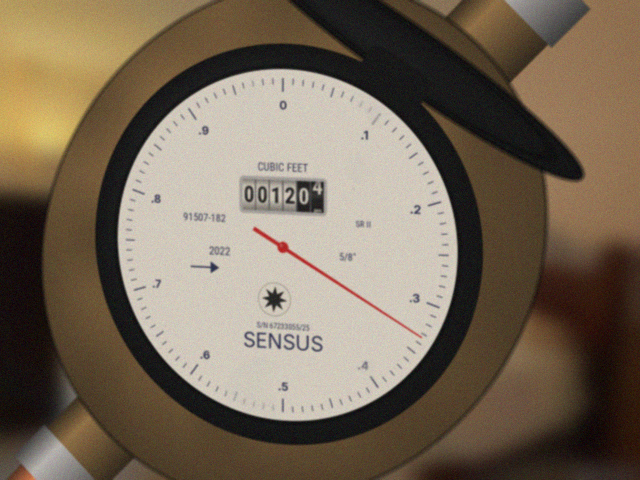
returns 1204.33 ft³
